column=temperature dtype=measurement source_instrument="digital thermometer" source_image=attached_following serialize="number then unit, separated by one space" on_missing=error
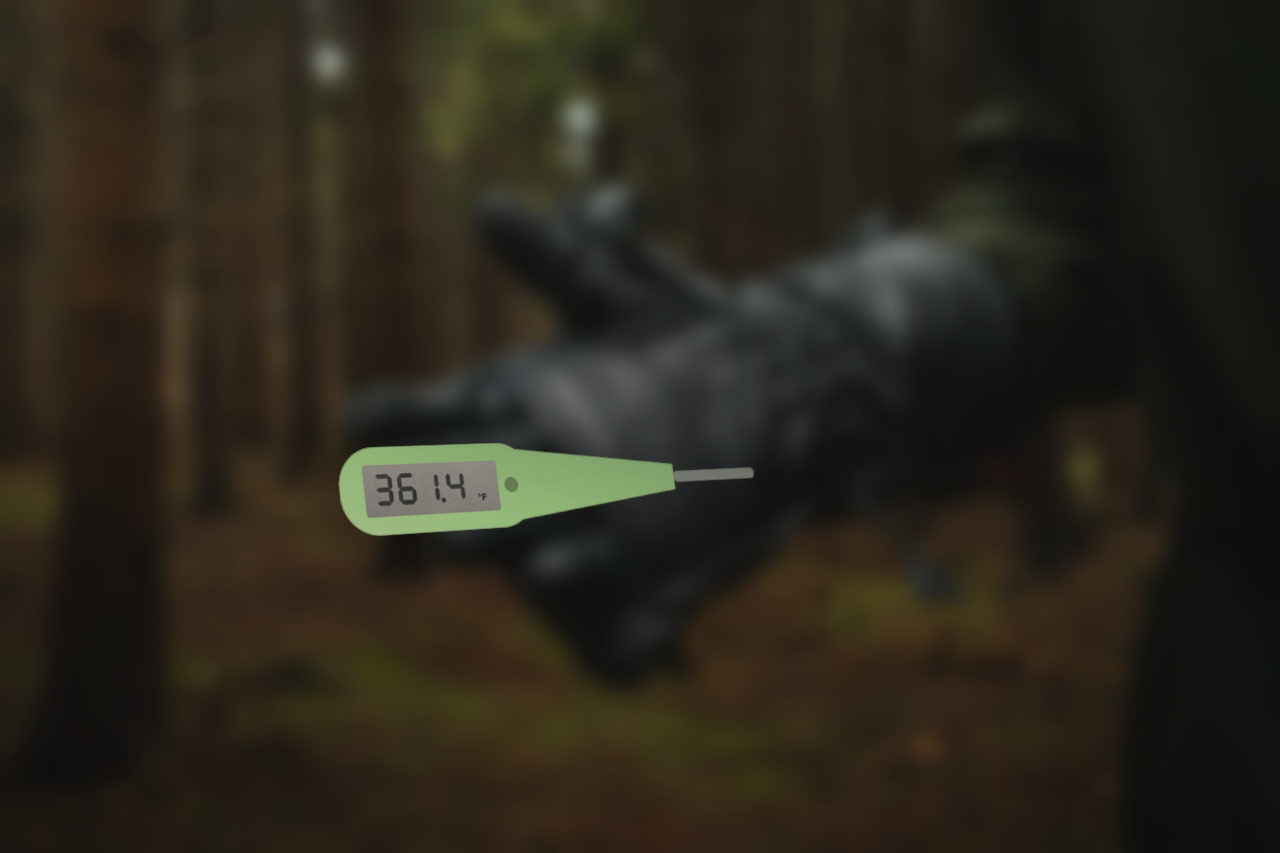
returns 361.4 °F
